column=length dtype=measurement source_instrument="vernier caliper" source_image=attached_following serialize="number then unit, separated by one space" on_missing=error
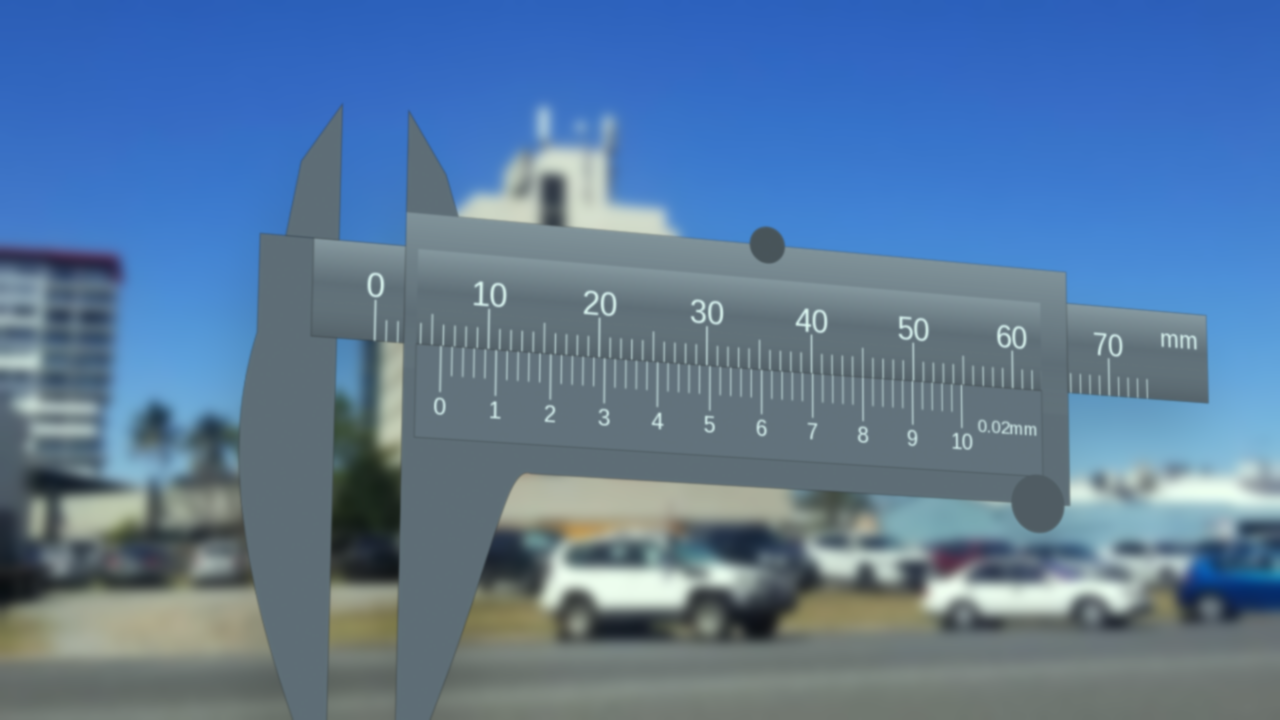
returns 5.8 mm
